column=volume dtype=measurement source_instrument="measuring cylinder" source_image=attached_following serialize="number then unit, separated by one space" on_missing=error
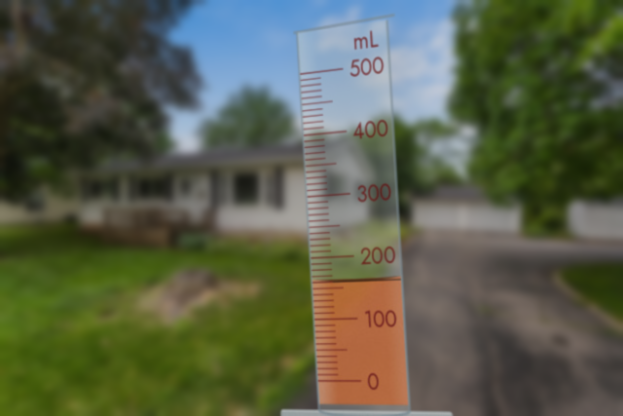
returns 160 mL
